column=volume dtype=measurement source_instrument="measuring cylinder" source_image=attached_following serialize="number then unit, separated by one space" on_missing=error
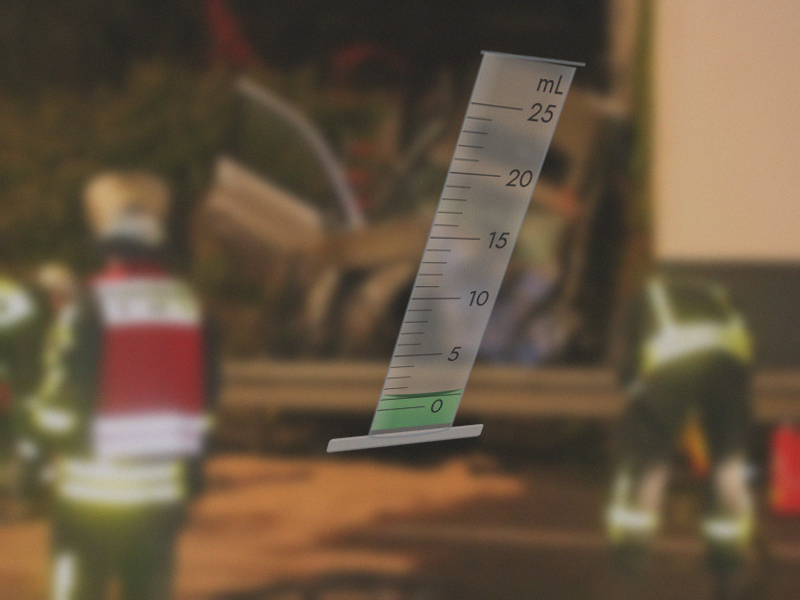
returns 1 mL
